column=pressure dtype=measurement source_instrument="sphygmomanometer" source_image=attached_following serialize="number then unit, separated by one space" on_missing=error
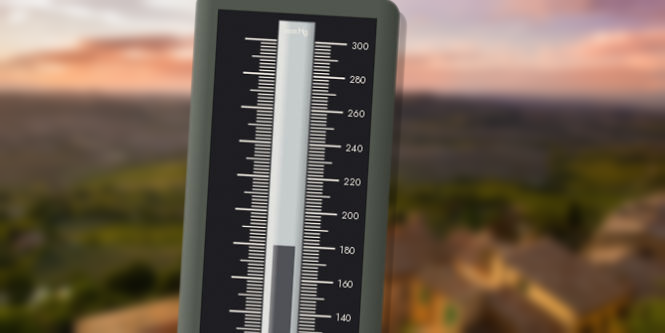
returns 180 mmHg
